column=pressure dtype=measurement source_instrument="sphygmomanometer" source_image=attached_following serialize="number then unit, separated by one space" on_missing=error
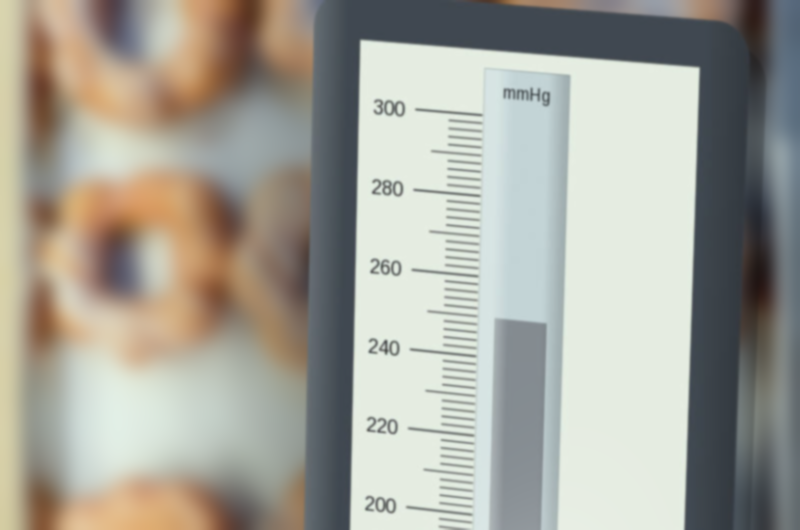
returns 250 mmHg
